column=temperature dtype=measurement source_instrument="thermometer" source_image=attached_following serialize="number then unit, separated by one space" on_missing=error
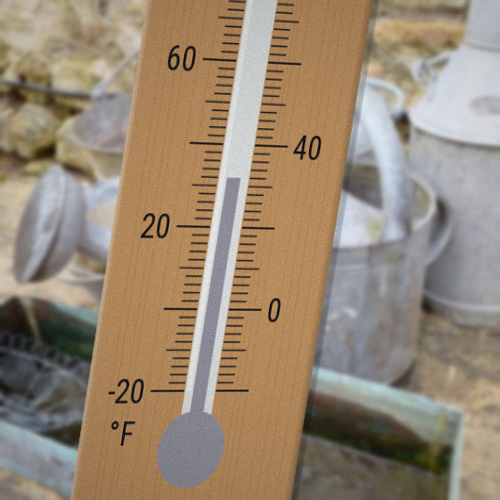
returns 32 °F
